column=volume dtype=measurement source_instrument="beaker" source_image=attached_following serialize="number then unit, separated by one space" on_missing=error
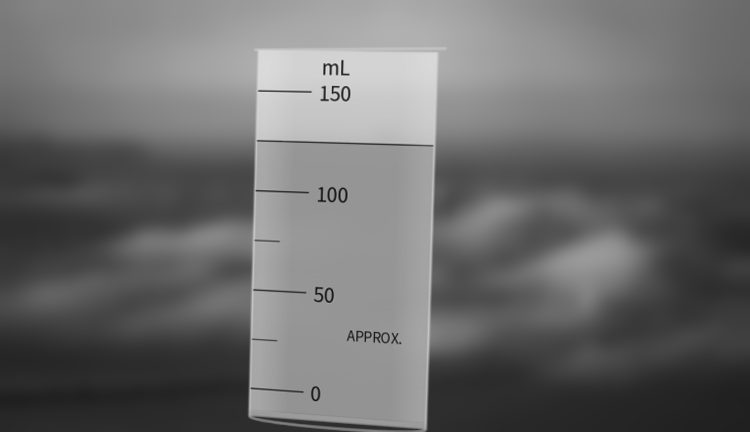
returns 125 mL
